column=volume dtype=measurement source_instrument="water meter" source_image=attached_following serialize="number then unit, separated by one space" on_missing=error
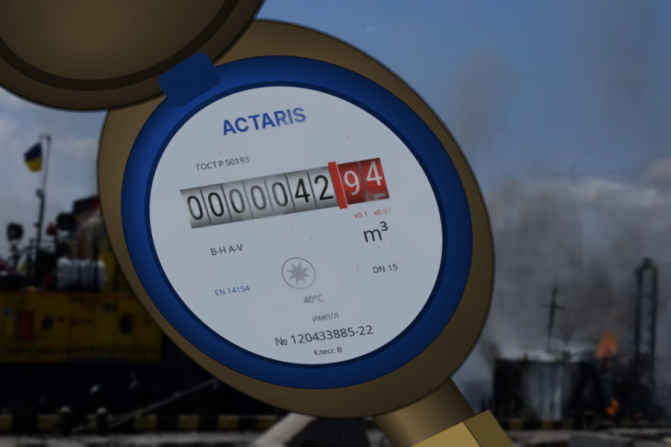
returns 42.94 m³
